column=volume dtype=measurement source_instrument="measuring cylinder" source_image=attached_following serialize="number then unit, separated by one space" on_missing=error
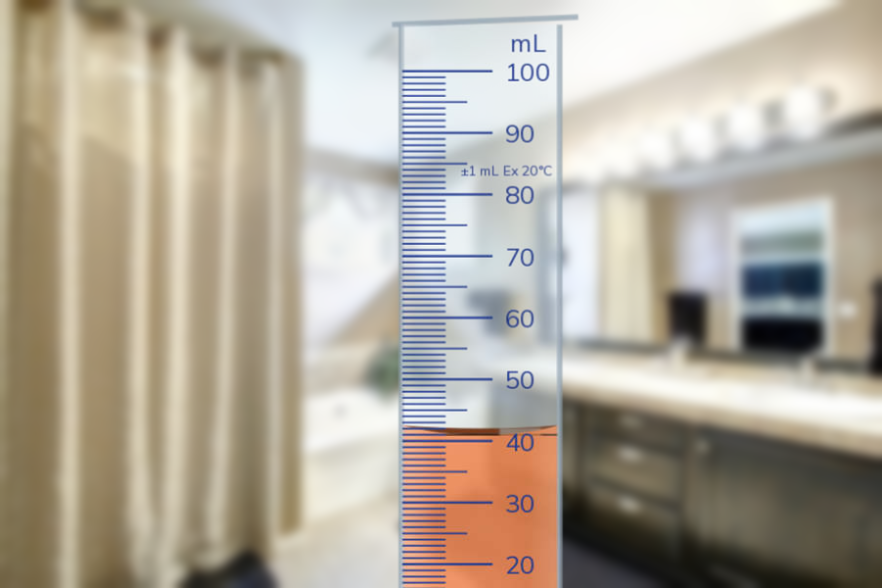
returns 41 mL
